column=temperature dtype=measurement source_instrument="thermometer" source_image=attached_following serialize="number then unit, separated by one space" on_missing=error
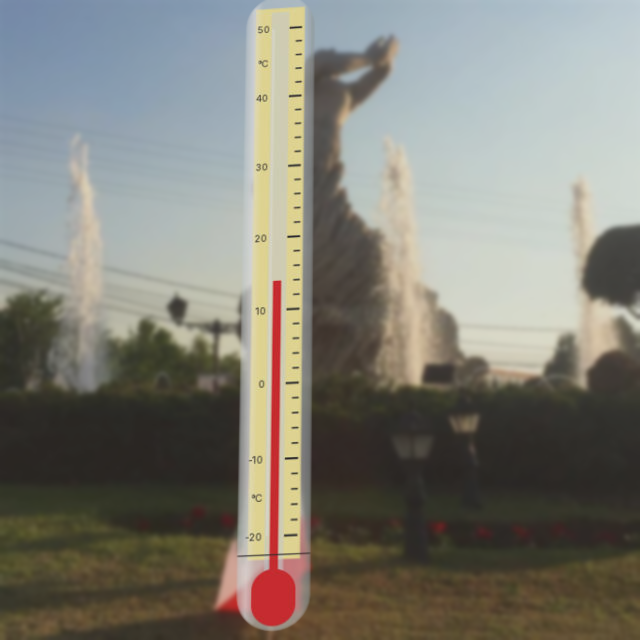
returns 14 °C
